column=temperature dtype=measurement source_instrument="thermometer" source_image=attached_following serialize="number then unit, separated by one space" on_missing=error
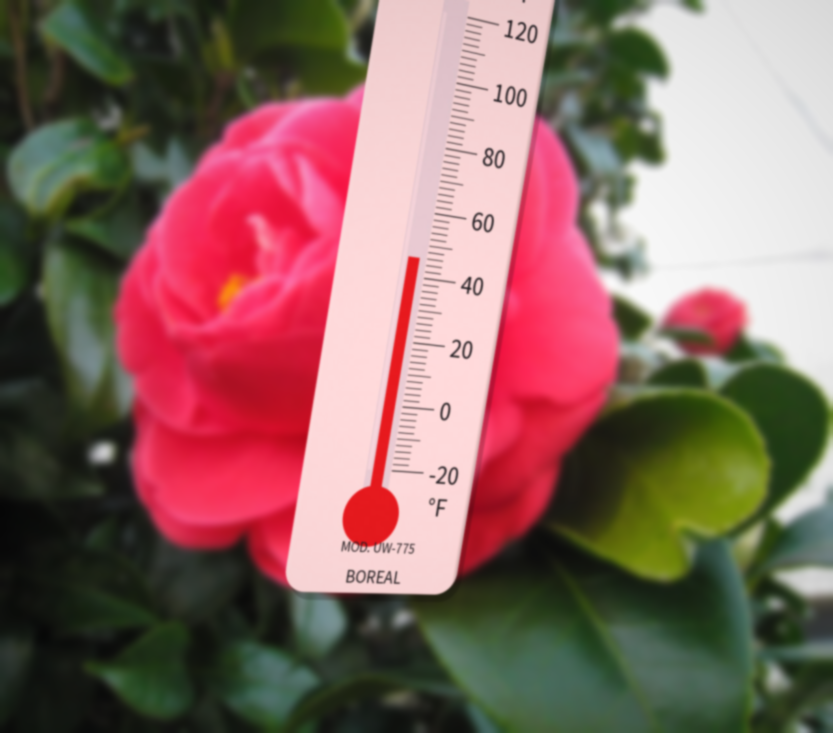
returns 46 °F
